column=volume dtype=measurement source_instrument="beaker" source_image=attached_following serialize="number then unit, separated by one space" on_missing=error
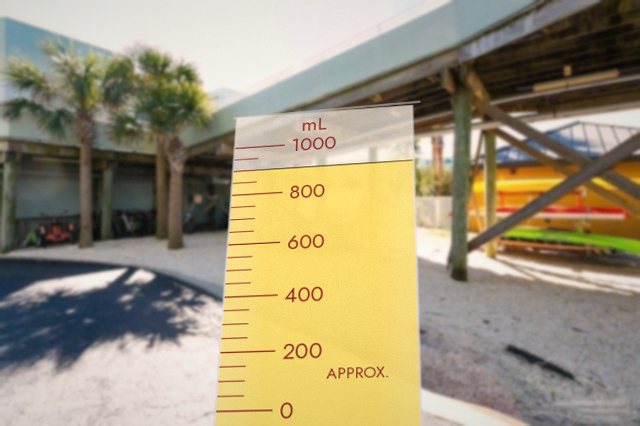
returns 900 mL
